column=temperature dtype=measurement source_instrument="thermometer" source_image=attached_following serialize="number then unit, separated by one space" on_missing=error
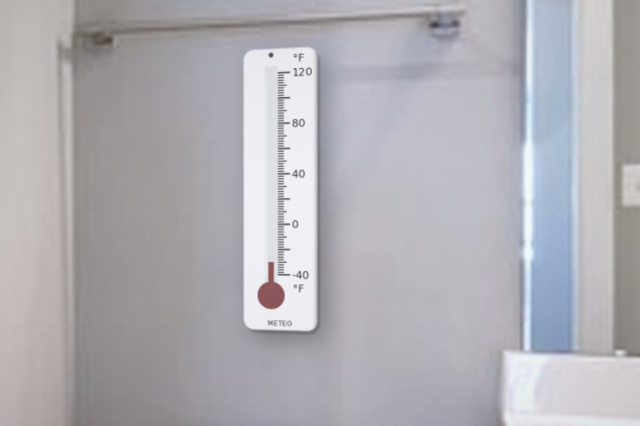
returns -30 °F
